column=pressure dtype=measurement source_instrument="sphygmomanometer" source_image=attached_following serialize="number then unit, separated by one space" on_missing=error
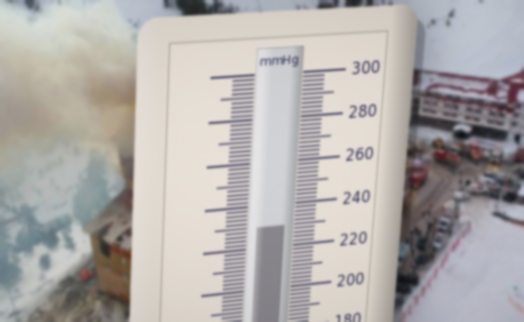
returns 230 mmHg
